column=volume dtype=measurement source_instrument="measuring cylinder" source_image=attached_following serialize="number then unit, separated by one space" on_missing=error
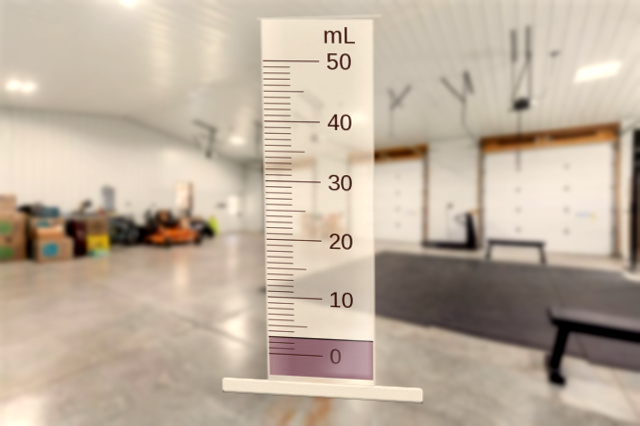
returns 3 mL
